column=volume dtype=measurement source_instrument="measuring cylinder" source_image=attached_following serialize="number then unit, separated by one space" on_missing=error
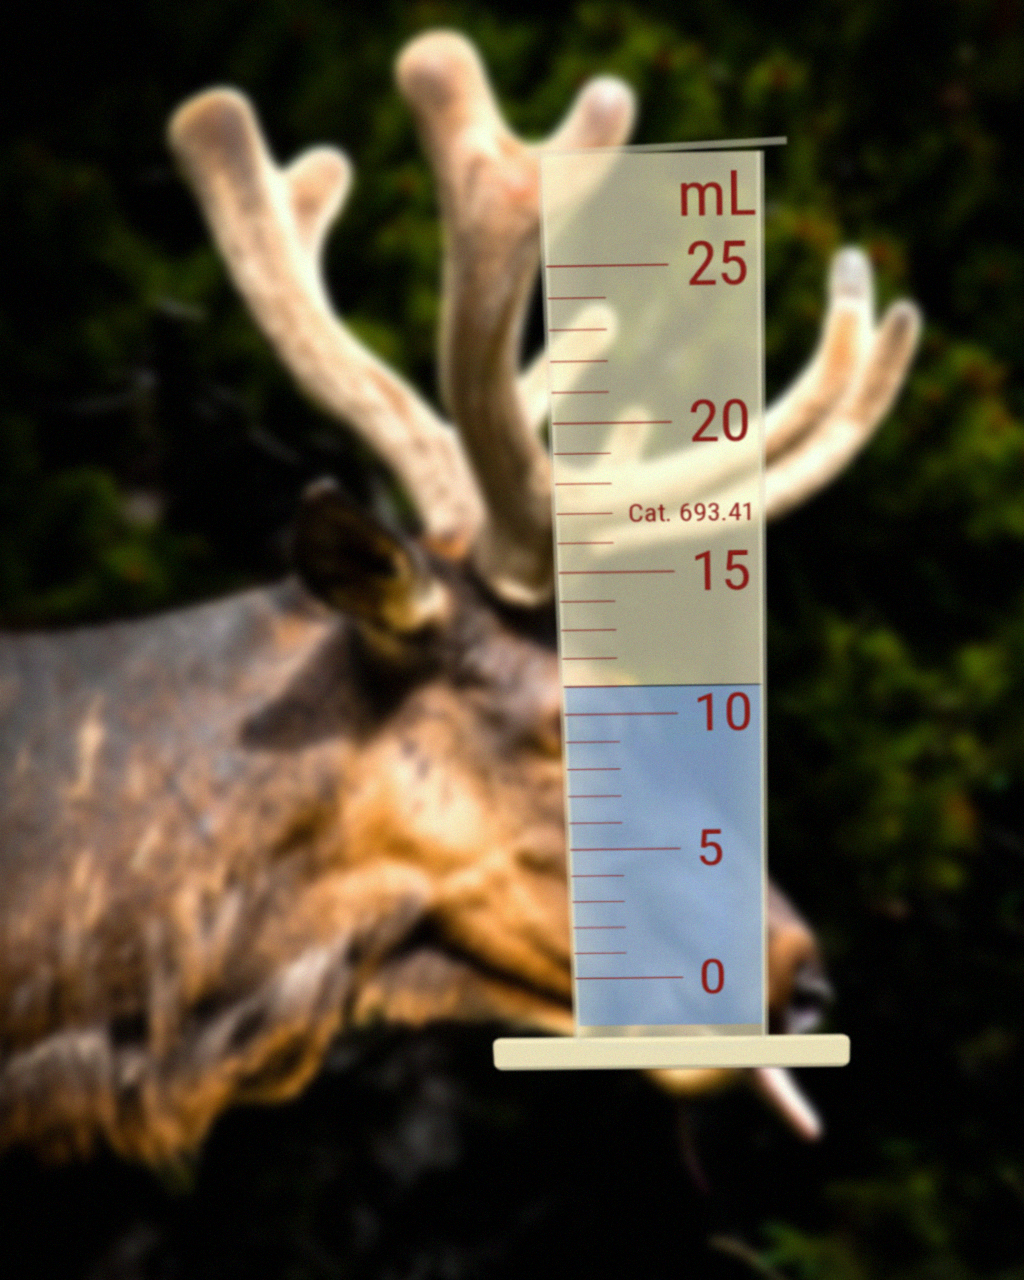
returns 11 mL
